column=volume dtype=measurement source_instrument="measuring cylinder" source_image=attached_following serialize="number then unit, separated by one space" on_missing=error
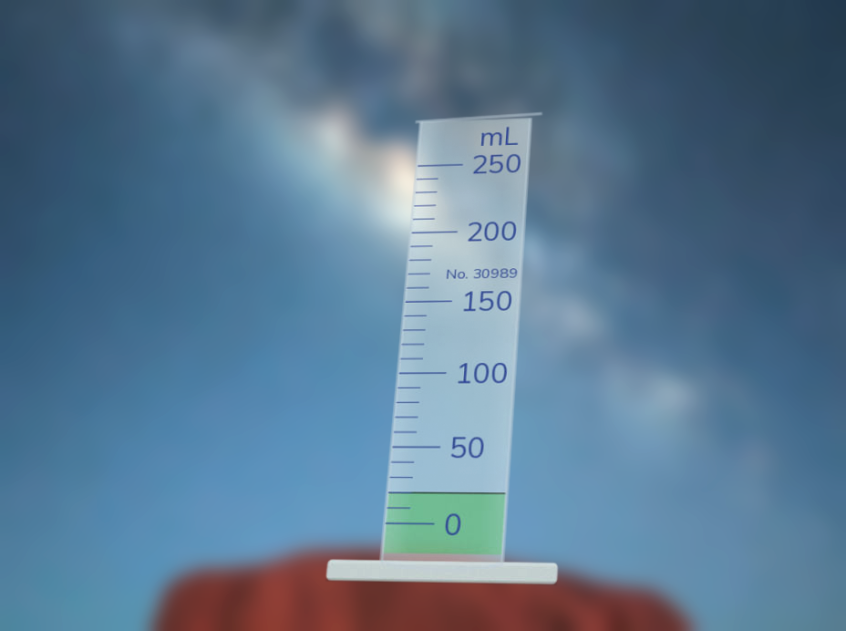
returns 20 mL
